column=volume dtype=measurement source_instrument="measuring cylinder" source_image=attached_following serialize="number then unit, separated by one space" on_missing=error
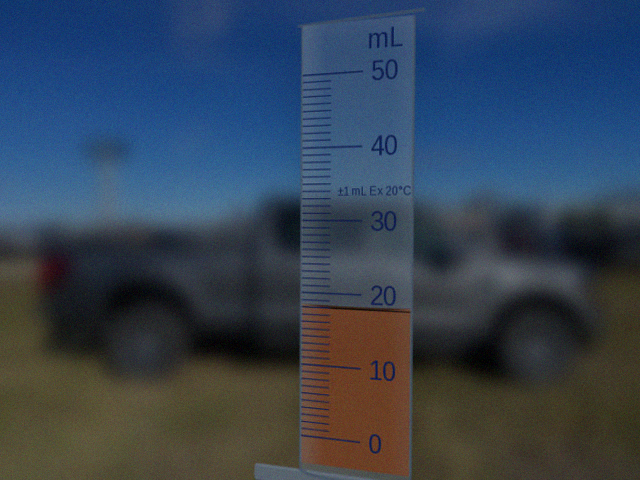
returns 18 mL
